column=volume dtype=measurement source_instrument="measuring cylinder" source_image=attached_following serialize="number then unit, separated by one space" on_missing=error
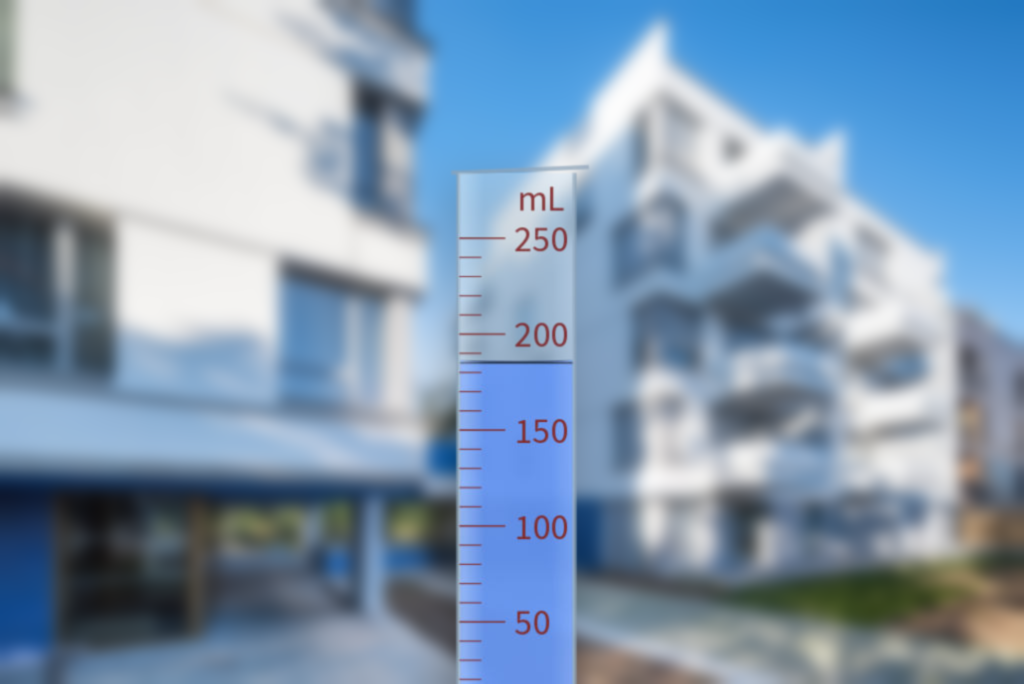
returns 185 mL
